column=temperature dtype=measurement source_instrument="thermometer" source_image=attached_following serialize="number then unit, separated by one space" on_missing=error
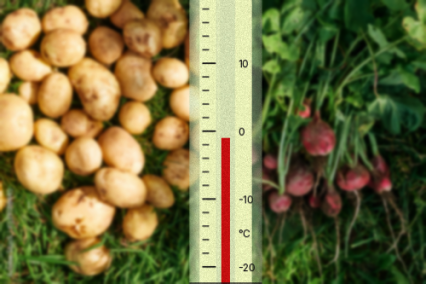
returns -1 °C
